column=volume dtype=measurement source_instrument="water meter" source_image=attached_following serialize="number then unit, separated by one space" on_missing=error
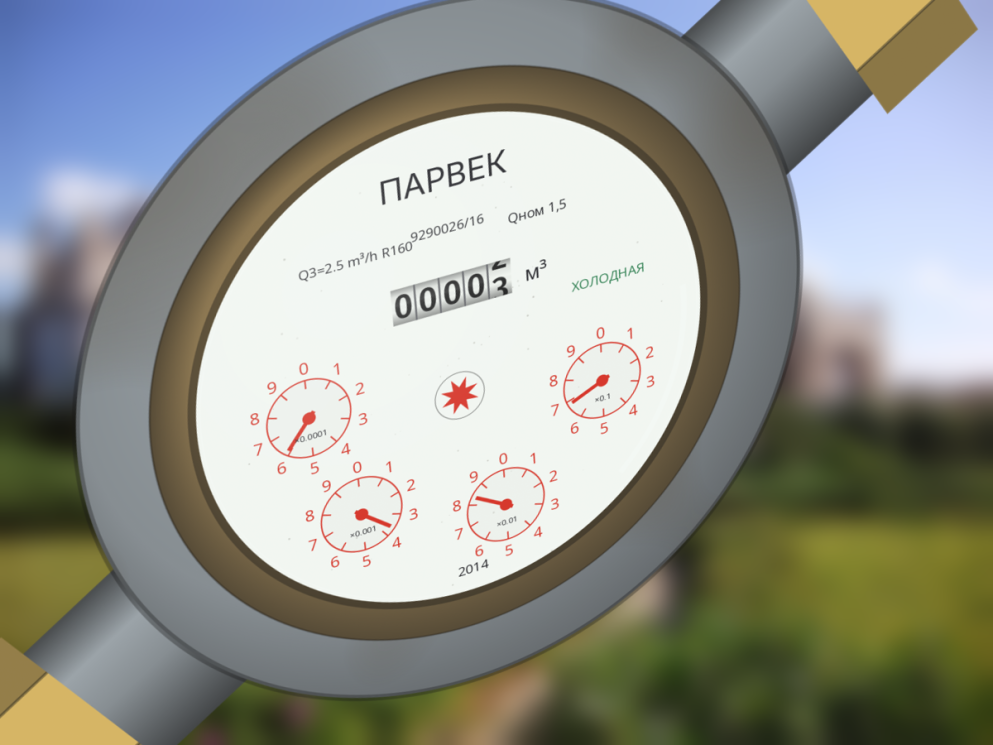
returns 2.6836 m³
